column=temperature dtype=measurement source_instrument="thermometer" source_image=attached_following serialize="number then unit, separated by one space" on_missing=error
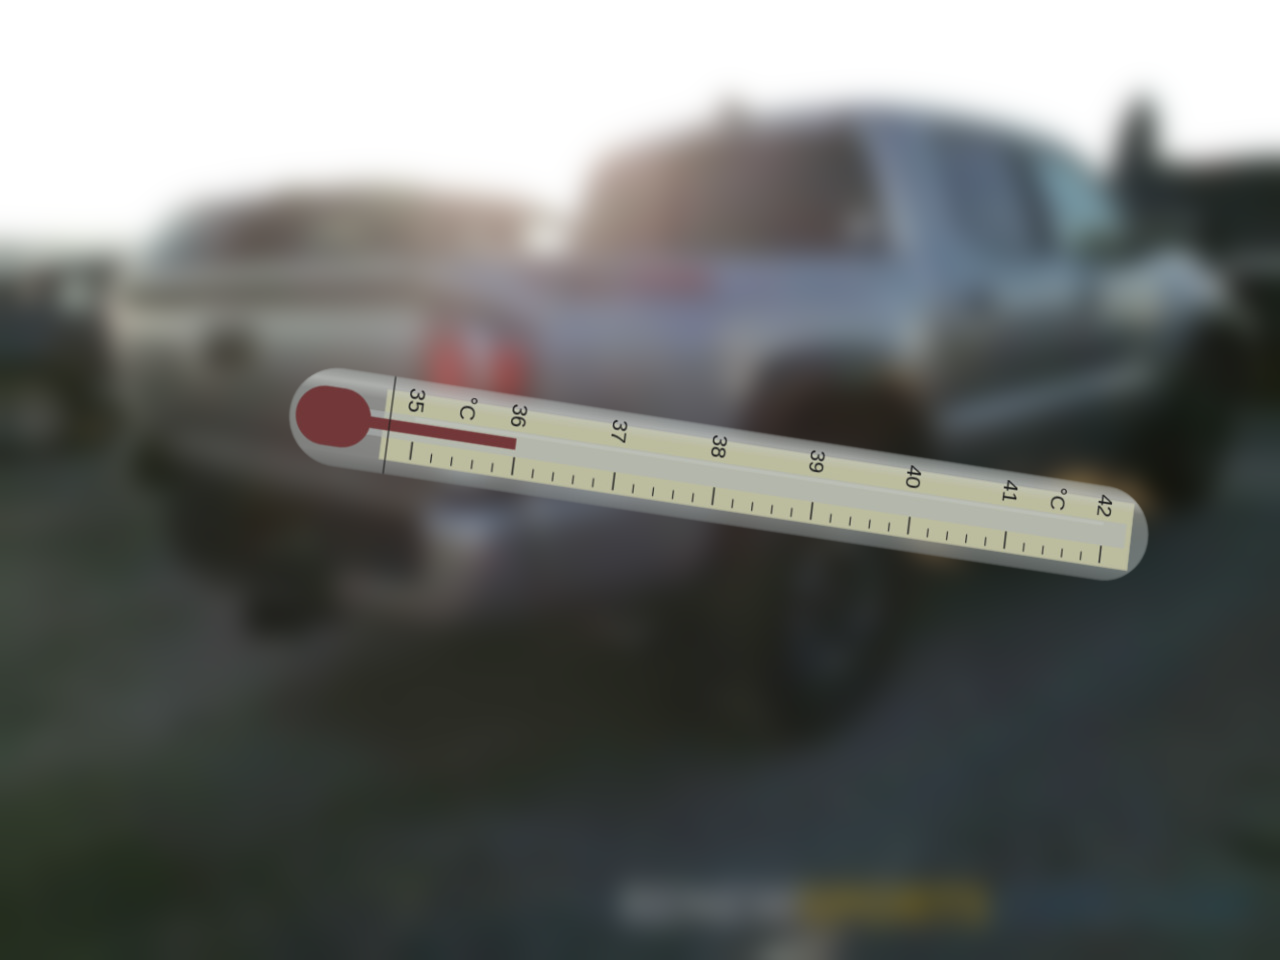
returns 36 °C
